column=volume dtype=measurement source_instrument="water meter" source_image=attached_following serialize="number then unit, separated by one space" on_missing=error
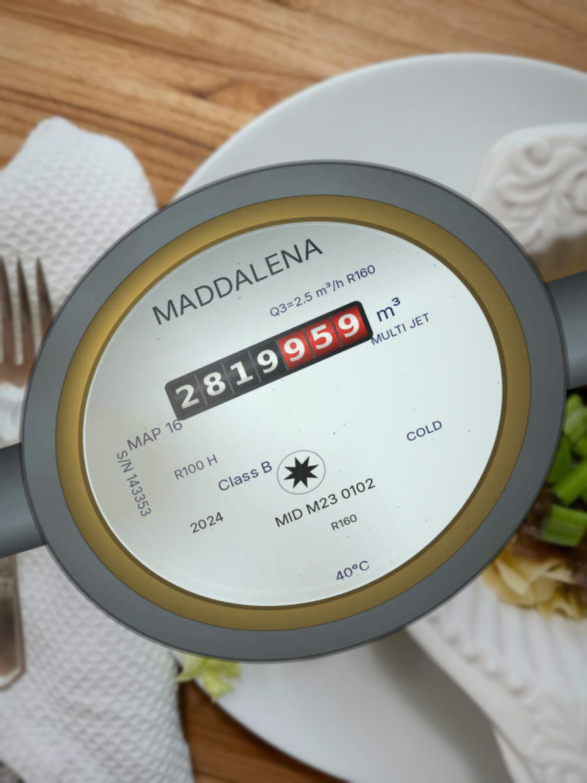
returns 2819.959 m³
